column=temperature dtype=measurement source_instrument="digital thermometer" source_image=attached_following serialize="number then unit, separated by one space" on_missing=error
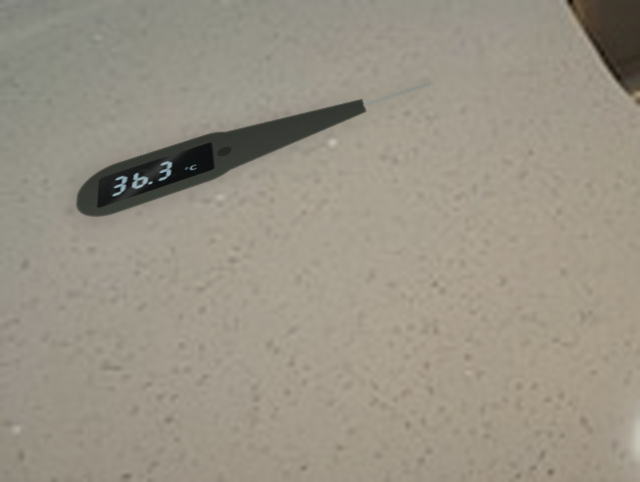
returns 36.3 °C
